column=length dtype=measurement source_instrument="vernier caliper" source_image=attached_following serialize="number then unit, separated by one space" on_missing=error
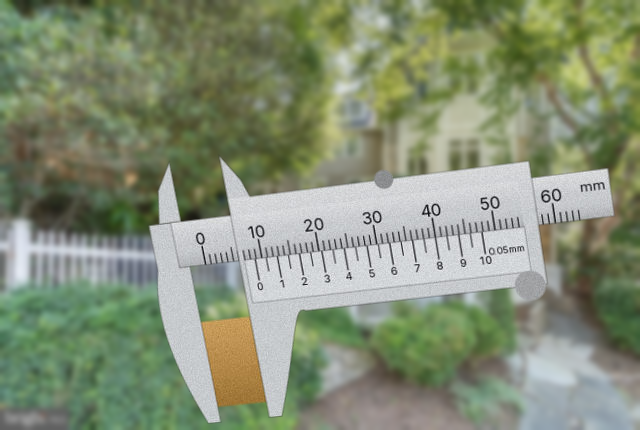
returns 8.8 mm
